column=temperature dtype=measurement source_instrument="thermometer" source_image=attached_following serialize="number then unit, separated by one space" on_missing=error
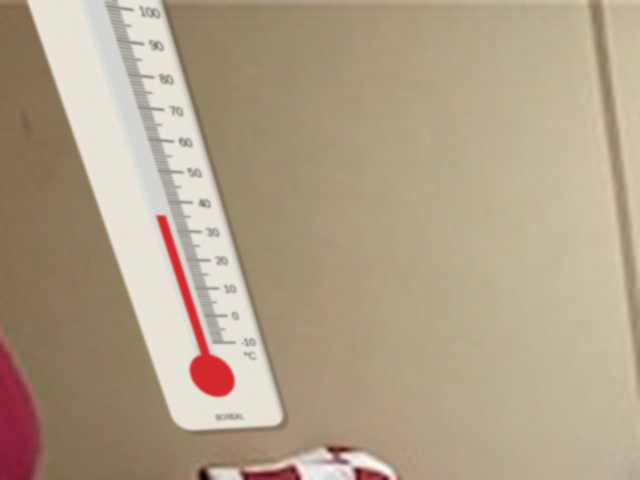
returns 35 °C
